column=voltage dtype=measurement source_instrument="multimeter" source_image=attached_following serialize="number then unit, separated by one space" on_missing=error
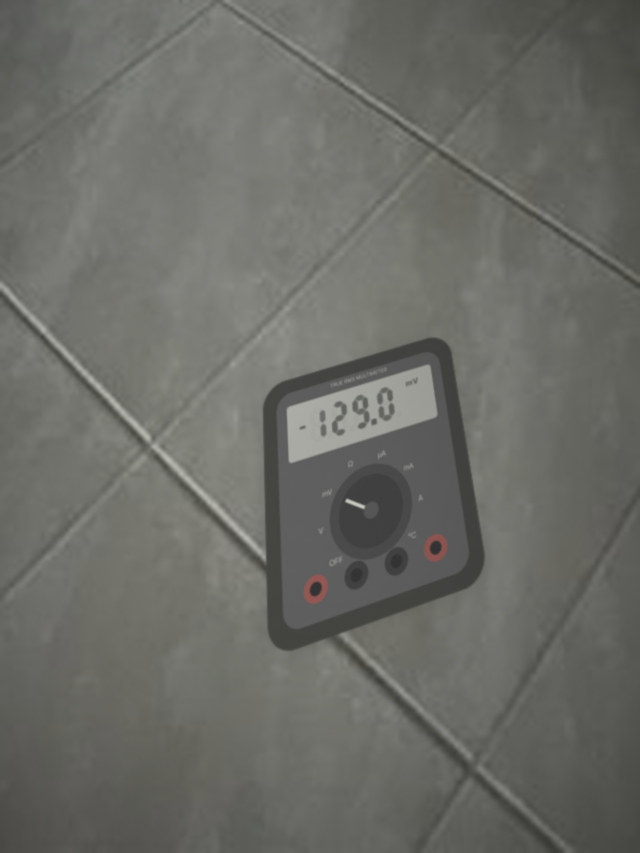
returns -129.0 mV
